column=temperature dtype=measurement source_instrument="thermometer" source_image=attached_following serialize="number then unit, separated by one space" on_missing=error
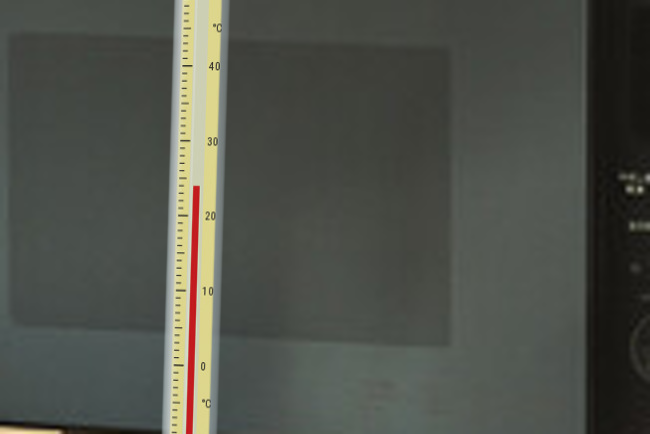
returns 24 °C
